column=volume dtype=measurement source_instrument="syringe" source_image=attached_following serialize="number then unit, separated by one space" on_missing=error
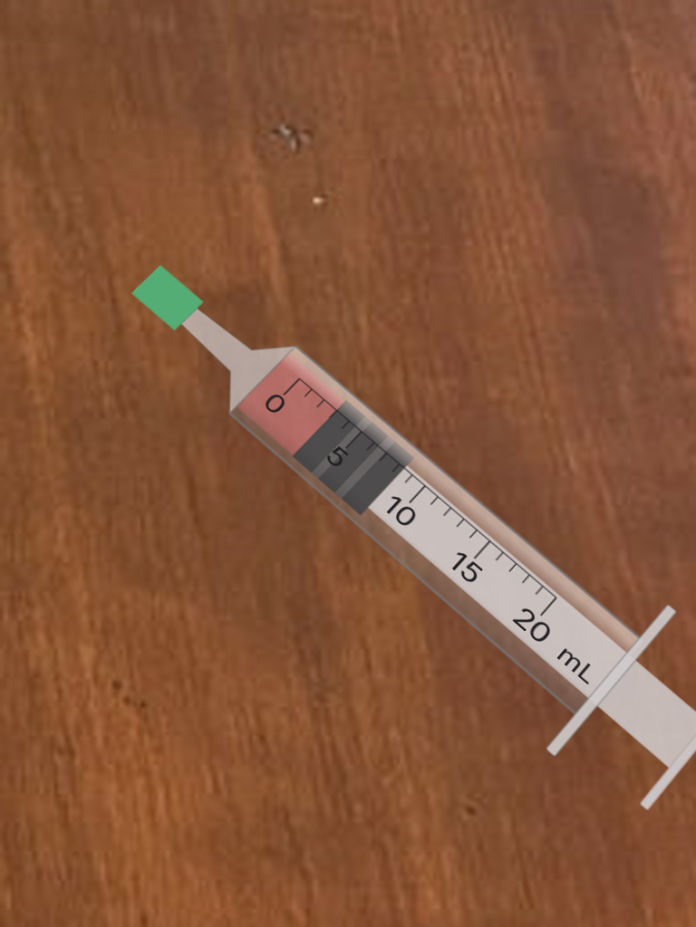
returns 3 mL
